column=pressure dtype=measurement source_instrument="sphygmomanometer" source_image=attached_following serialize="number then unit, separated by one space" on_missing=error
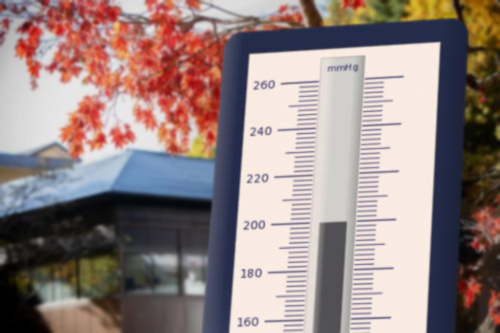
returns 200 mmHg
